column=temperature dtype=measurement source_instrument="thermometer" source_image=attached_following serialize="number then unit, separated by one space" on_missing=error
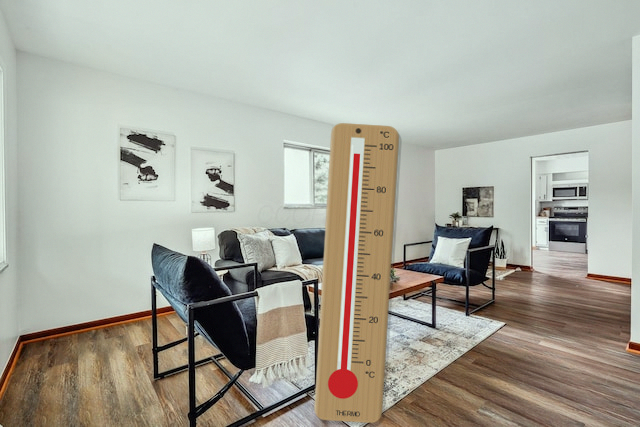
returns 96 °C
